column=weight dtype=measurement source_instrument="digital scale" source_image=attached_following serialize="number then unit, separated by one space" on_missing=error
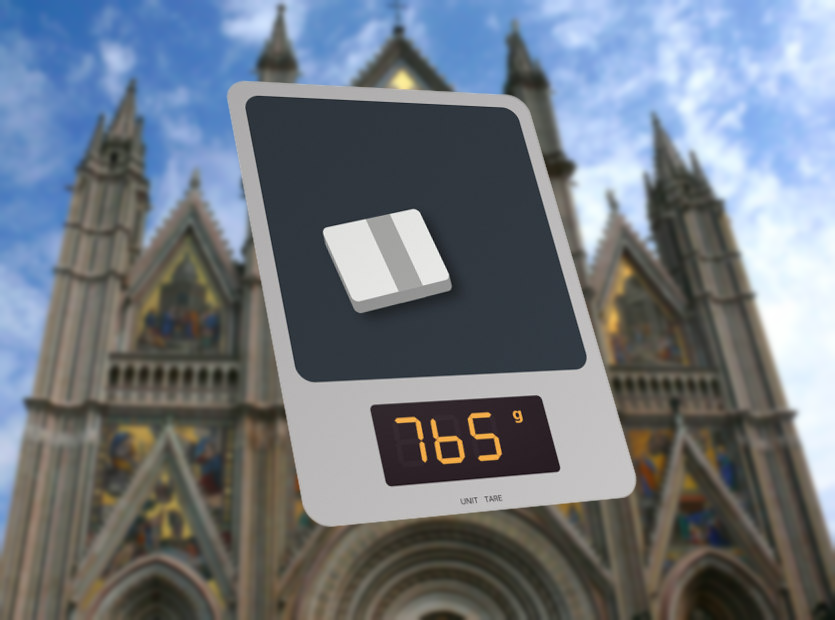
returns 765 g
